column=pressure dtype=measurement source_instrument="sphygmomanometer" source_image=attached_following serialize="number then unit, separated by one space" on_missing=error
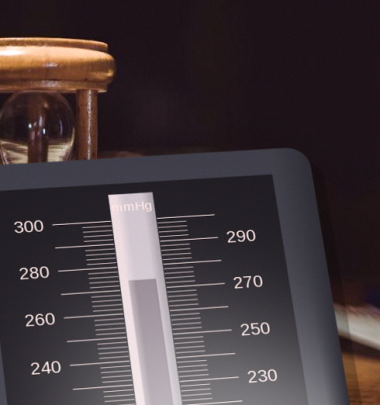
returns 274 mmHg
